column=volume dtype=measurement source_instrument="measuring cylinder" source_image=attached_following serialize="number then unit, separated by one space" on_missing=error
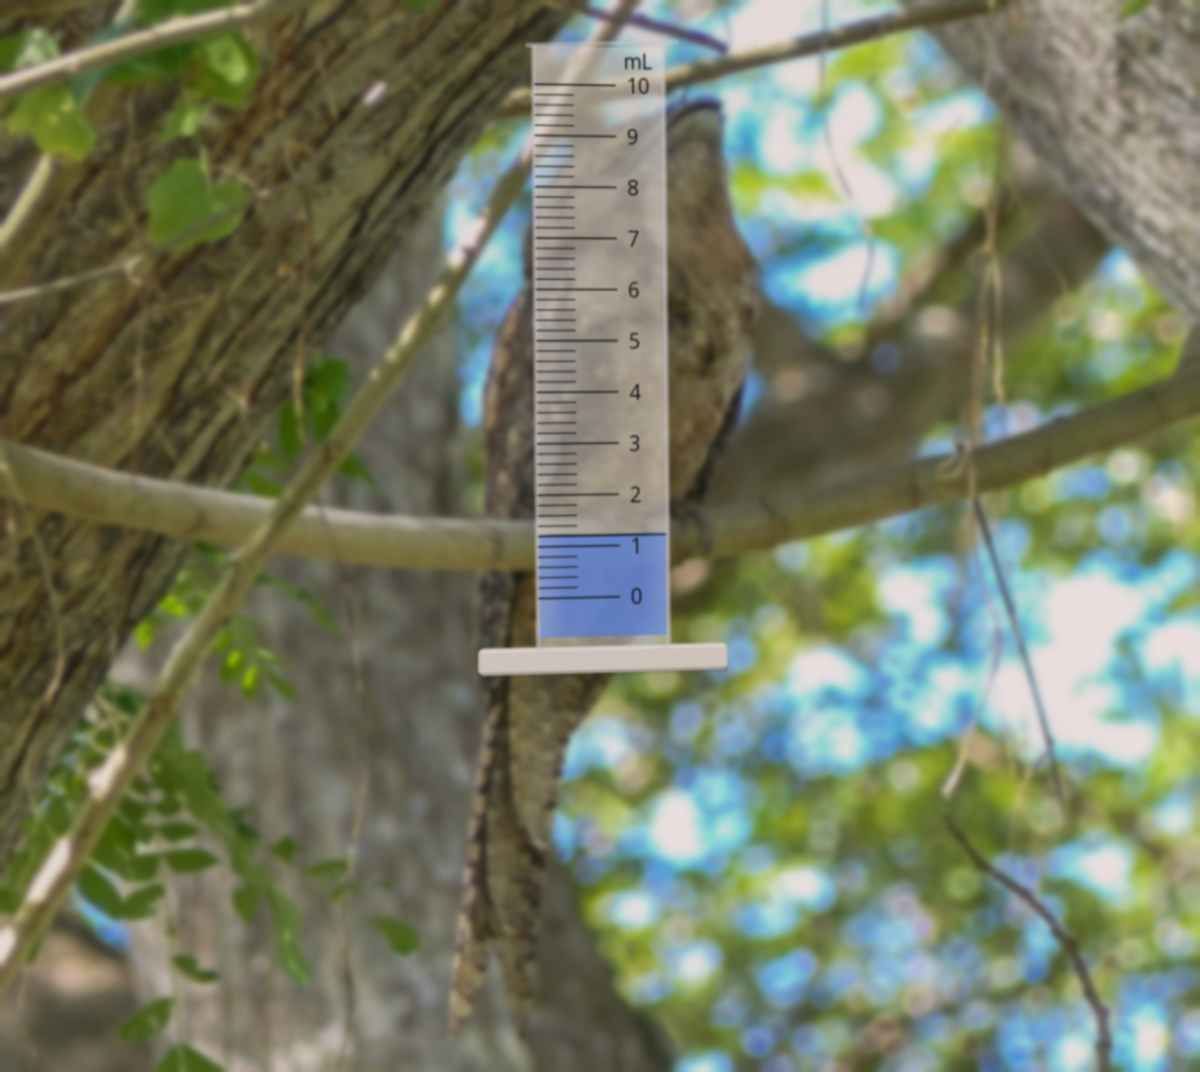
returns 1.2 mL
